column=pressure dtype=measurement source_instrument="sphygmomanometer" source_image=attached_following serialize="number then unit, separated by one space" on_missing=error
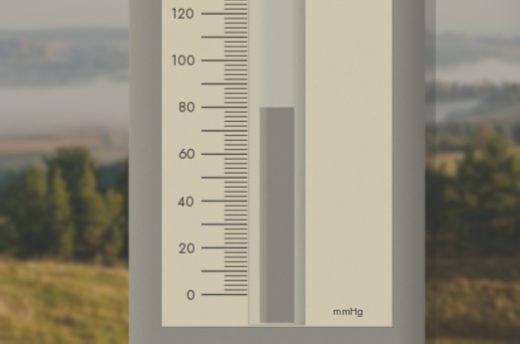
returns 80 mmHg
